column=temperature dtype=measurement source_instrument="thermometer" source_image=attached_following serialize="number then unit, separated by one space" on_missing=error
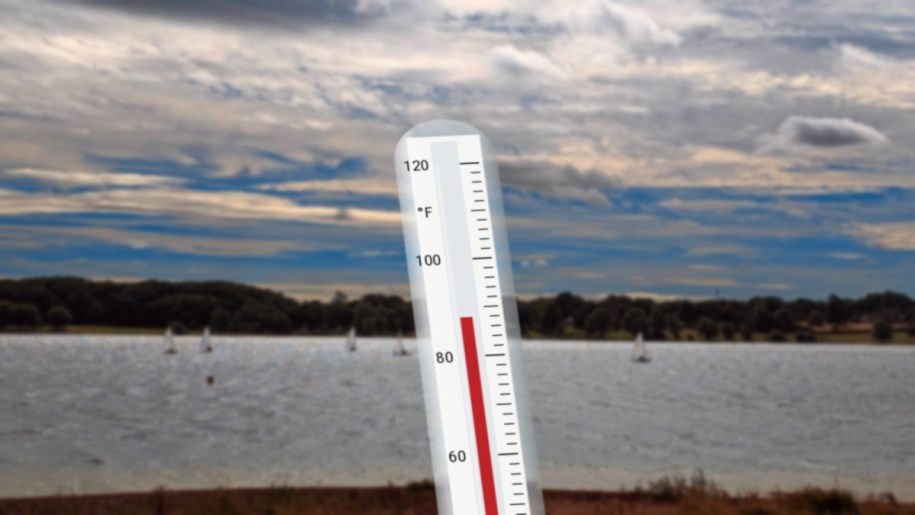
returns 88 °F
